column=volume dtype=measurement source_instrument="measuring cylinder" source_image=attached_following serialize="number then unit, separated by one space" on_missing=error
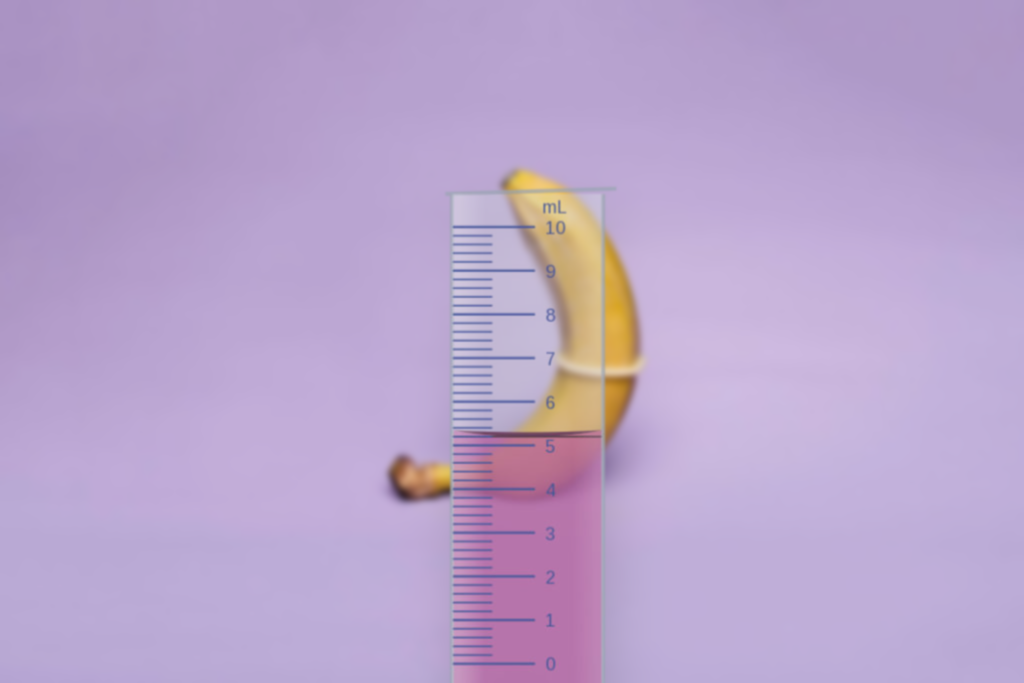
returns 5.2 mL
